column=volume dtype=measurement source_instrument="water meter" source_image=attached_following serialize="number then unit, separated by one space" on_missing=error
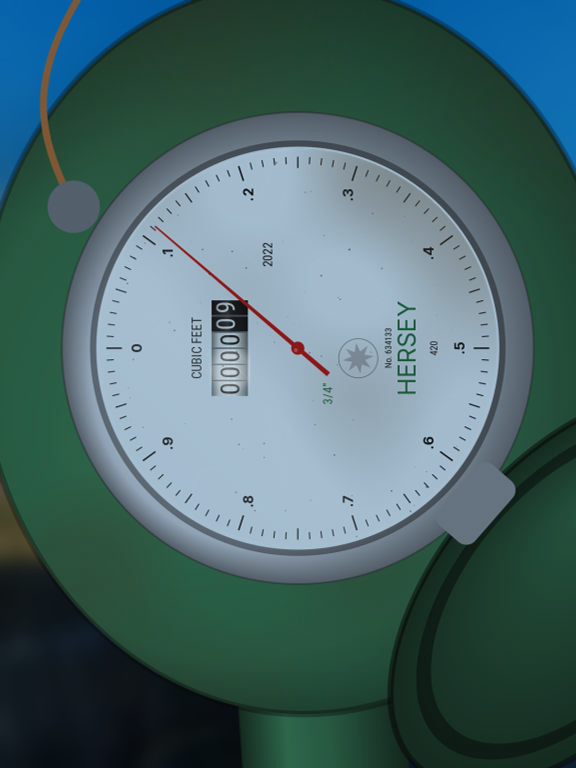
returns 9.11 ft³
